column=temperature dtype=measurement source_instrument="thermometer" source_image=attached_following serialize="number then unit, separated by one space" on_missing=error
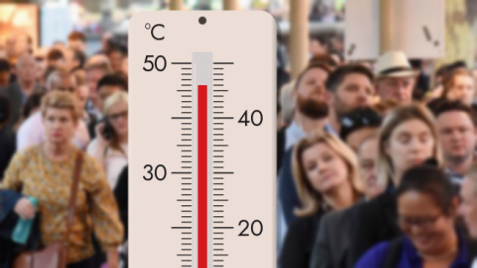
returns 46 °C
